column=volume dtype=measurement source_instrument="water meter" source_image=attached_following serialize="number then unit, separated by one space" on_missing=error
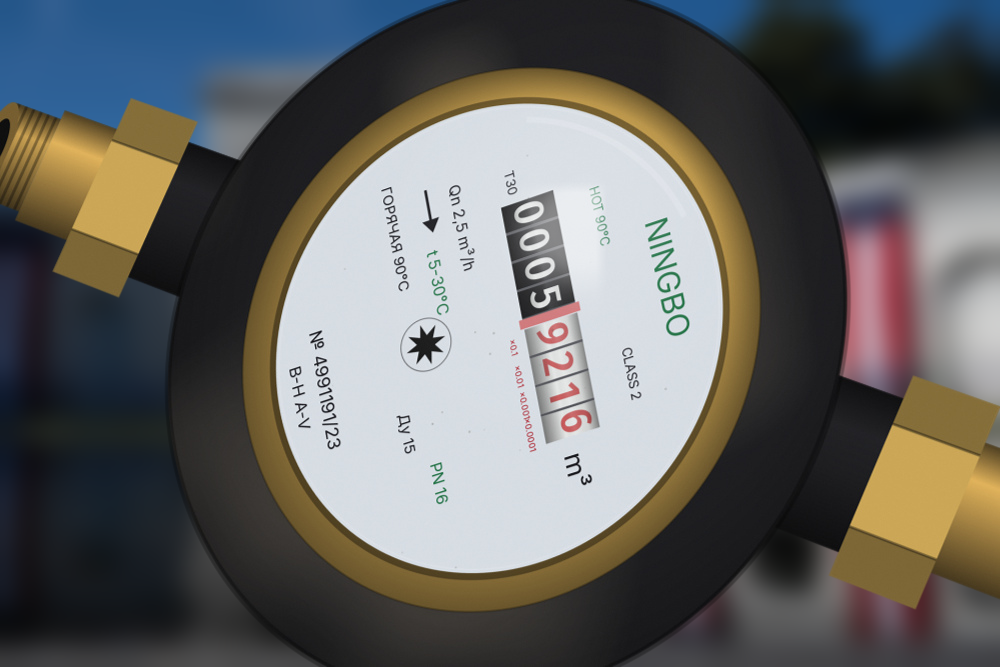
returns 5.9216 m³
